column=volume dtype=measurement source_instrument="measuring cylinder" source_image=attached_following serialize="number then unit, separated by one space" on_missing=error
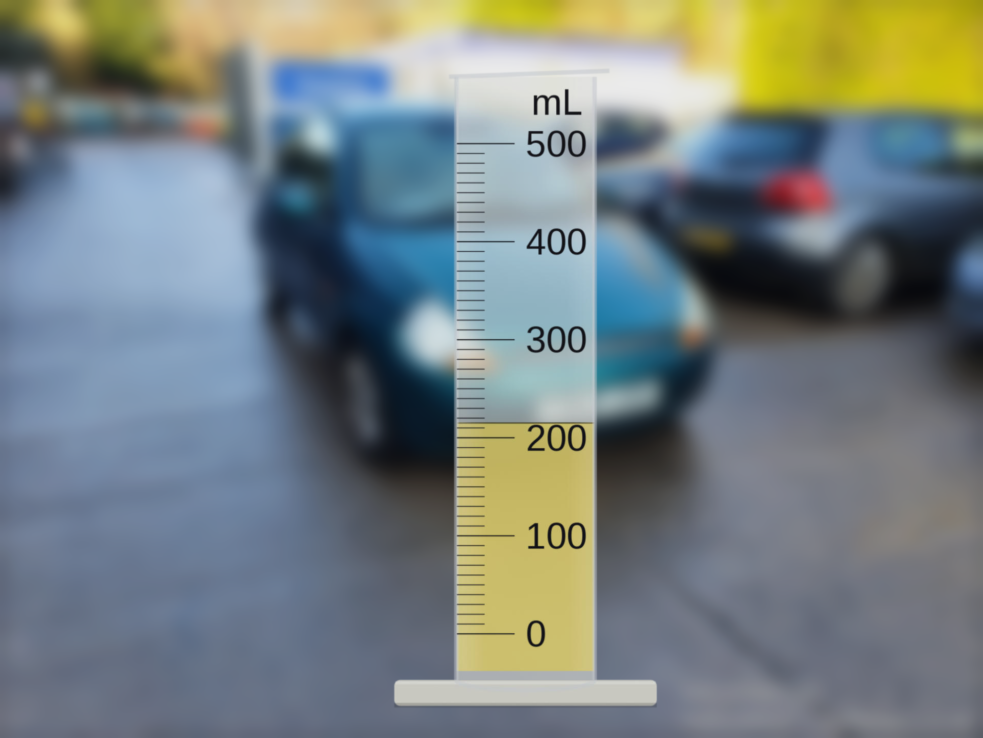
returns 215 mL
